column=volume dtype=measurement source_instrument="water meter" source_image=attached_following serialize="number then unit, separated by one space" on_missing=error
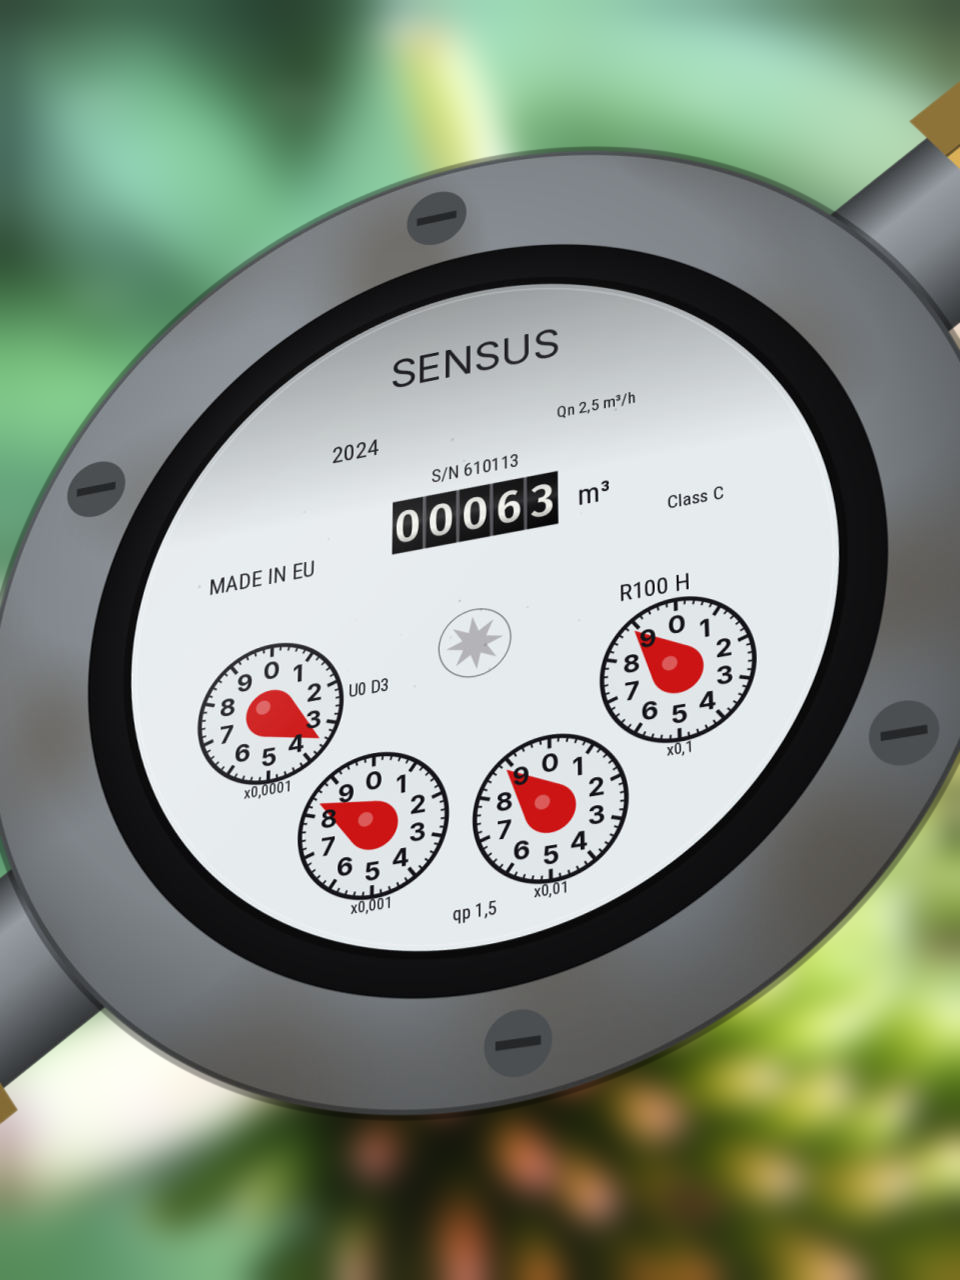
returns 63.8883 m³
